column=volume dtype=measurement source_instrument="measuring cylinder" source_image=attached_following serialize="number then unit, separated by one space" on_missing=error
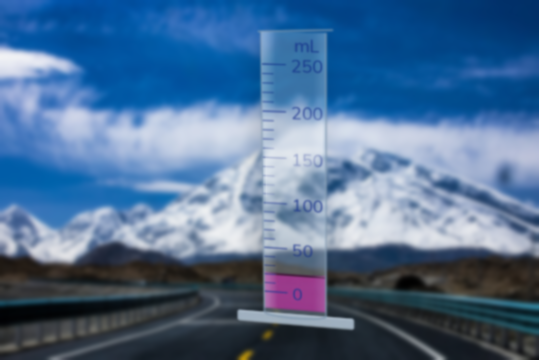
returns 20 mL
